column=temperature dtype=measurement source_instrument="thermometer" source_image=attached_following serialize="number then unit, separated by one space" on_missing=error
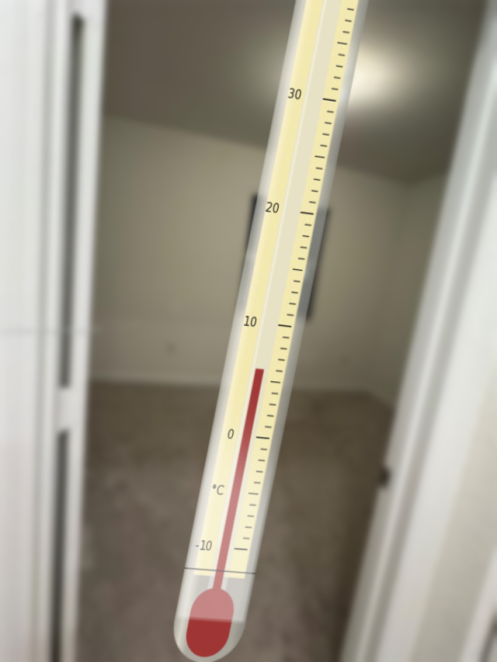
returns 6 °C
